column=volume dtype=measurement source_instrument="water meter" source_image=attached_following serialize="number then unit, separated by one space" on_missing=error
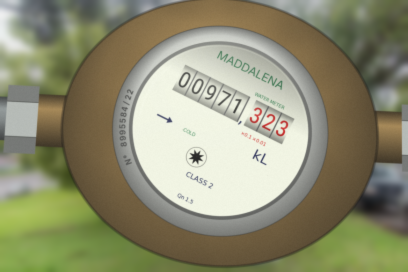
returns 971.323 kL
